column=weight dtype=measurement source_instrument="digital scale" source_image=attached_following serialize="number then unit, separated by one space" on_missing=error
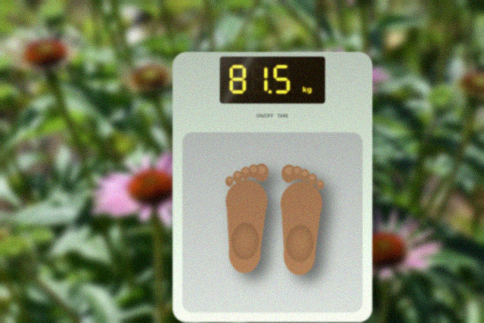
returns 81.5 kg
